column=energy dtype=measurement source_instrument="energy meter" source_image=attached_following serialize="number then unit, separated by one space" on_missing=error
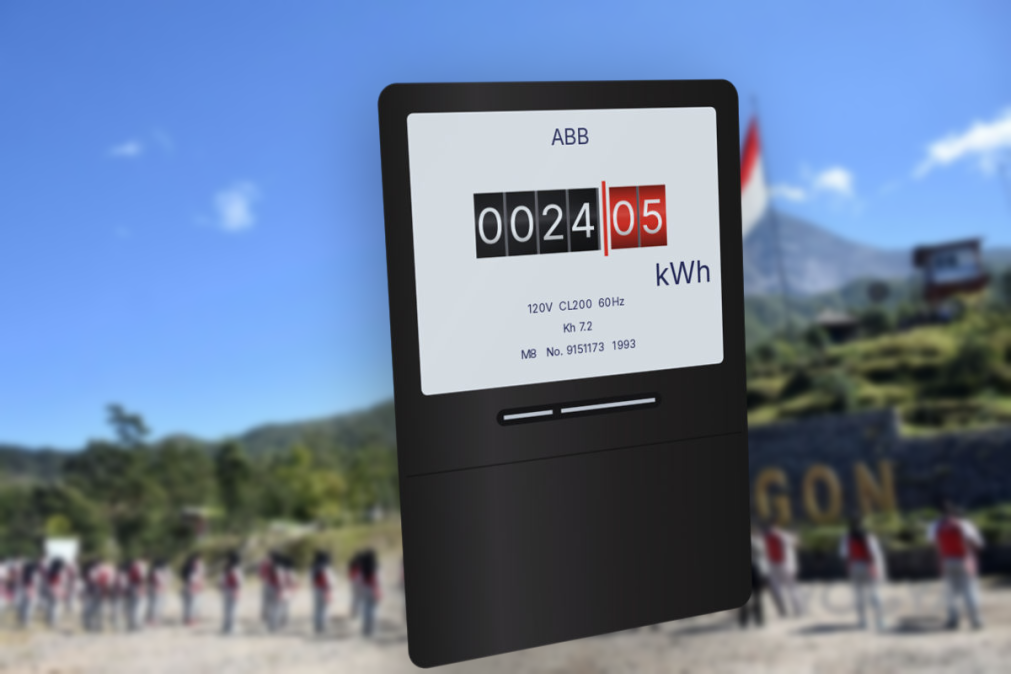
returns 24.05 kWh
